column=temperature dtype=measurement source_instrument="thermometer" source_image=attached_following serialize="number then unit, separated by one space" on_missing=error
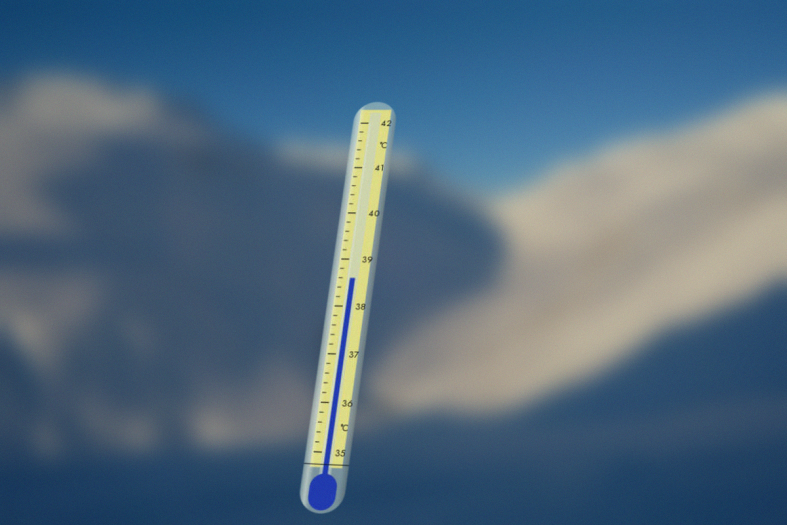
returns 38.6 °C
